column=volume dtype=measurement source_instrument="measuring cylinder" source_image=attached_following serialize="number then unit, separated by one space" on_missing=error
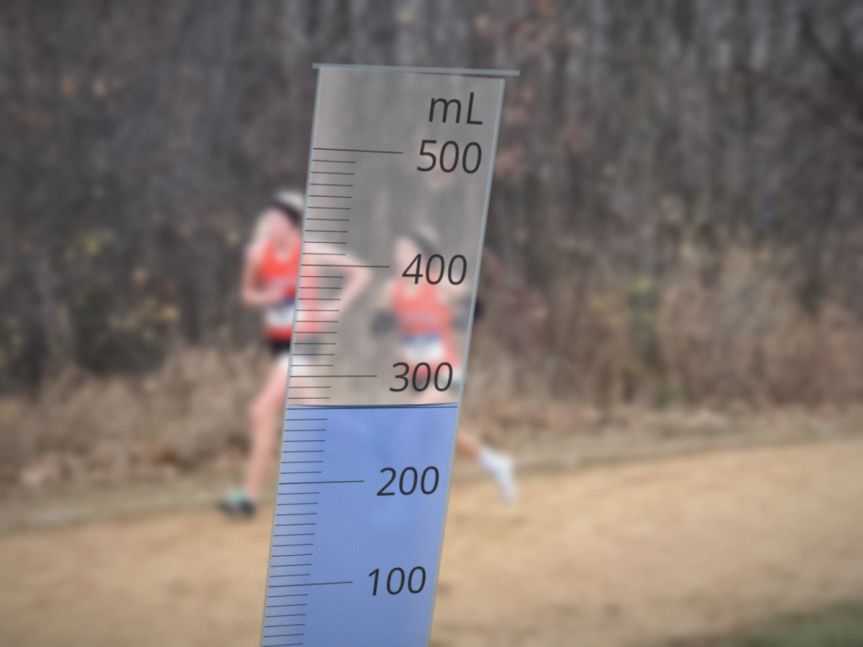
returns 270 mL
